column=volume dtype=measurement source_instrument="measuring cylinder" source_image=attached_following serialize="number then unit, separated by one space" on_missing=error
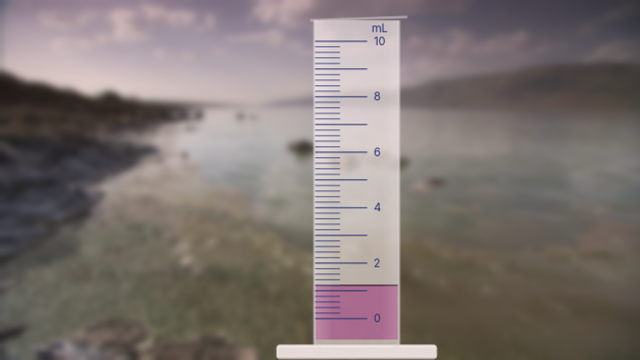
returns 1.2 mL
